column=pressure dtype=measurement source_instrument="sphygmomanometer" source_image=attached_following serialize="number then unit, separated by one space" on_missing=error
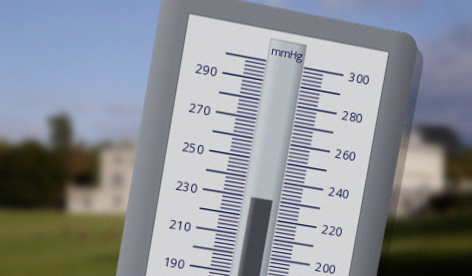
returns 230 mmHg
